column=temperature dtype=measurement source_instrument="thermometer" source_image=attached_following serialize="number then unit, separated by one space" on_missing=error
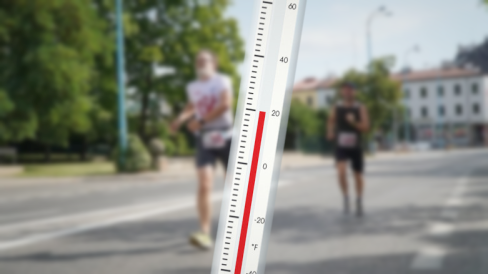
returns 20 °F
